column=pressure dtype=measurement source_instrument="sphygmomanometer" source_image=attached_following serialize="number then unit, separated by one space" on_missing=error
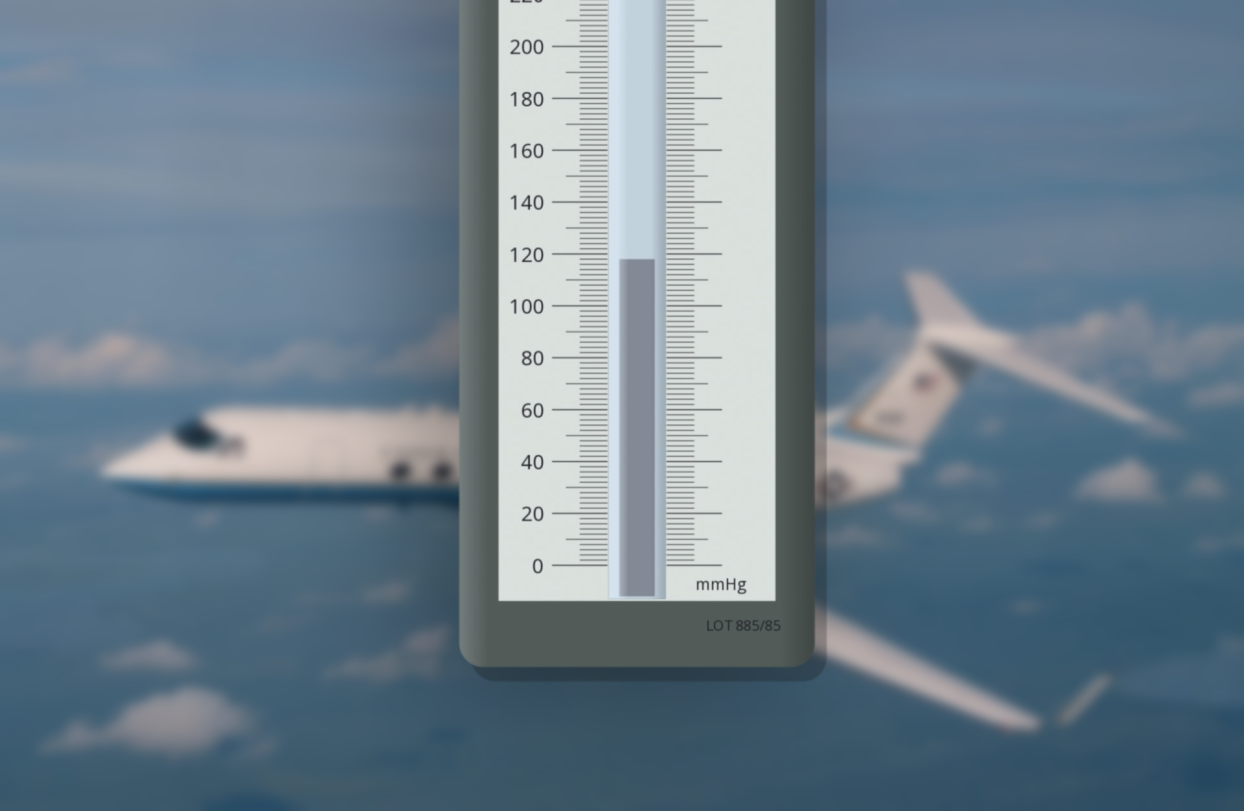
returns 118 mmHg
